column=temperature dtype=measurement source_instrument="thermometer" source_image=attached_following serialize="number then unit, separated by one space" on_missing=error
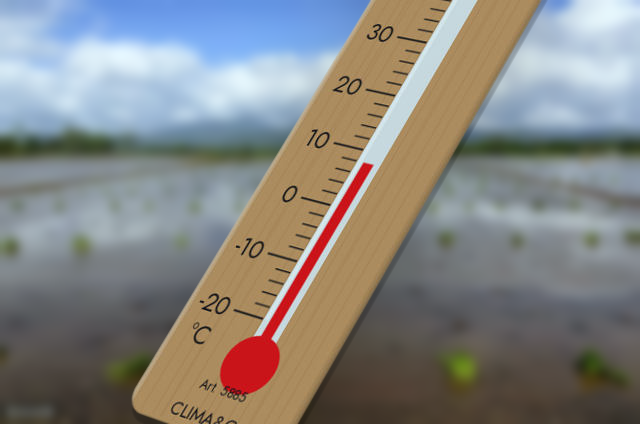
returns 8 °C
